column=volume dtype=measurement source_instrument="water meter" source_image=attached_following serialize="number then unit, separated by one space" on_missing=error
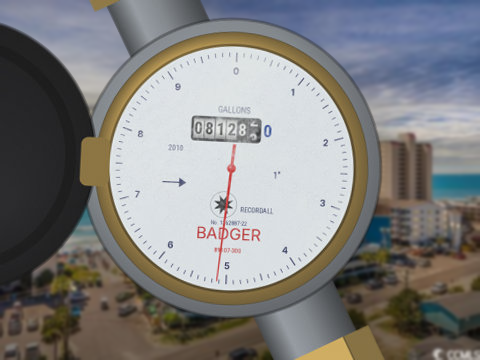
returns 812825.1 gal
